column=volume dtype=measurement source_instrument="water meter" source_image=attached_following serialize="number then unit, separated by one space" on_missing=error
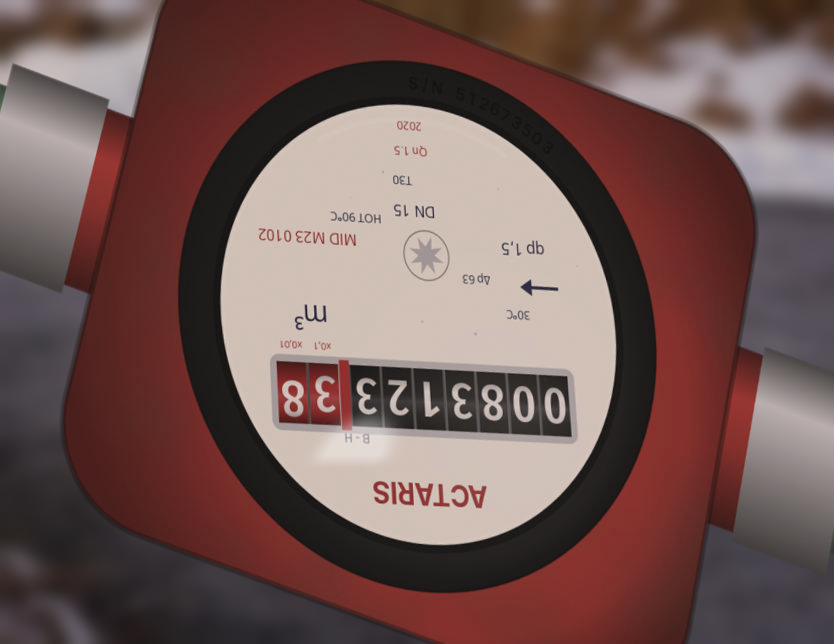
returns 83123.38 m³
